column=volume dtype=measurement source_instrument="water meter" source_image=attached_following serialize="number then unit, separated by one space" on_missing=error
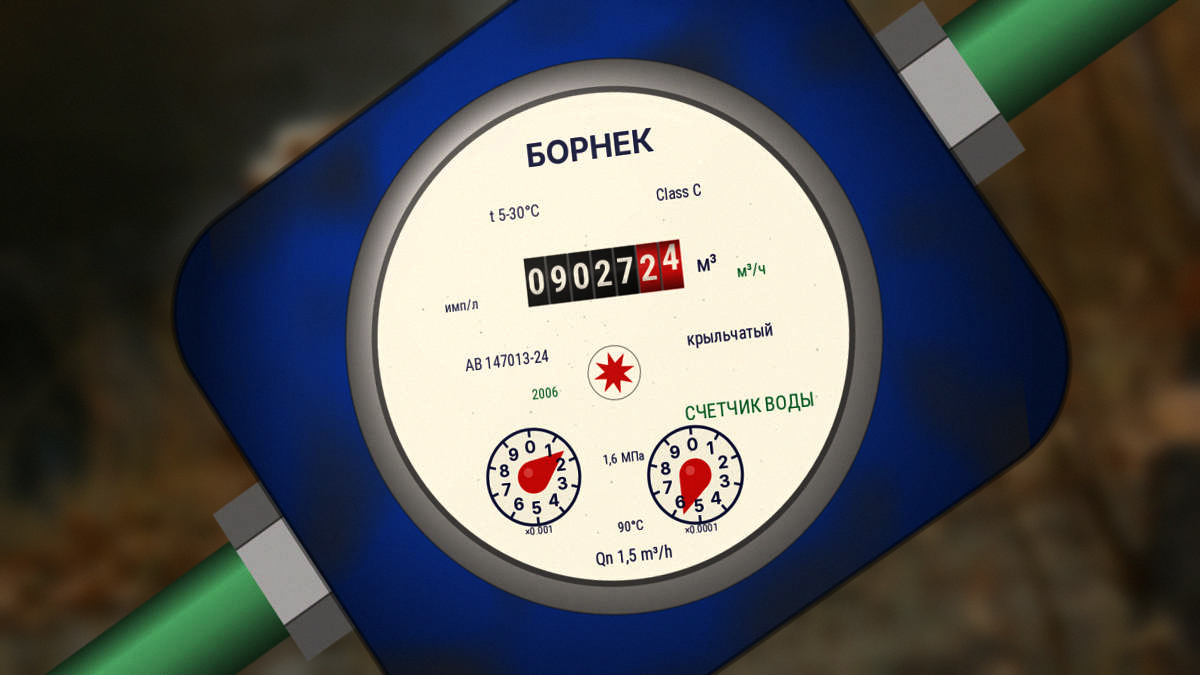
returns 9027.2415 m³
